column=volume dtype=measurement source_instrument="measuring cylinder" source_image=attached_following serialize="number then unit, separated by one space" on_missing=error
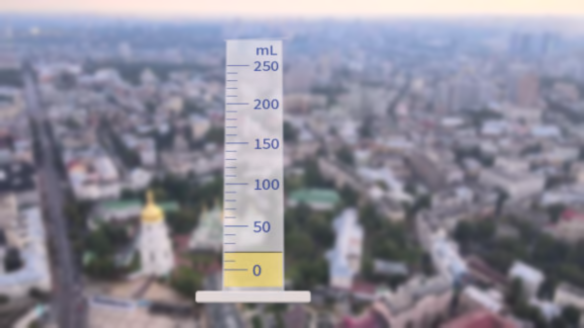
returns 20 mL
